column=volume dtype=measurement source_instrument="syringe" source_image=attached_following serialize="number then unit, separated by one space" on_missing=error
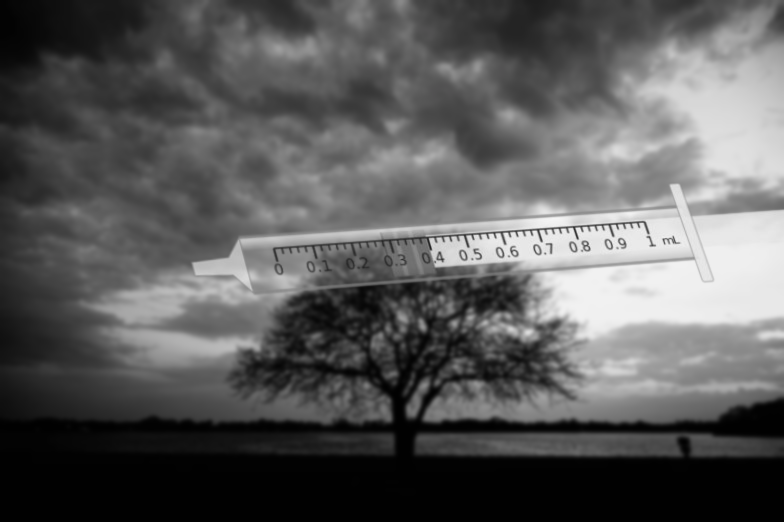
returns 0.28 mL
